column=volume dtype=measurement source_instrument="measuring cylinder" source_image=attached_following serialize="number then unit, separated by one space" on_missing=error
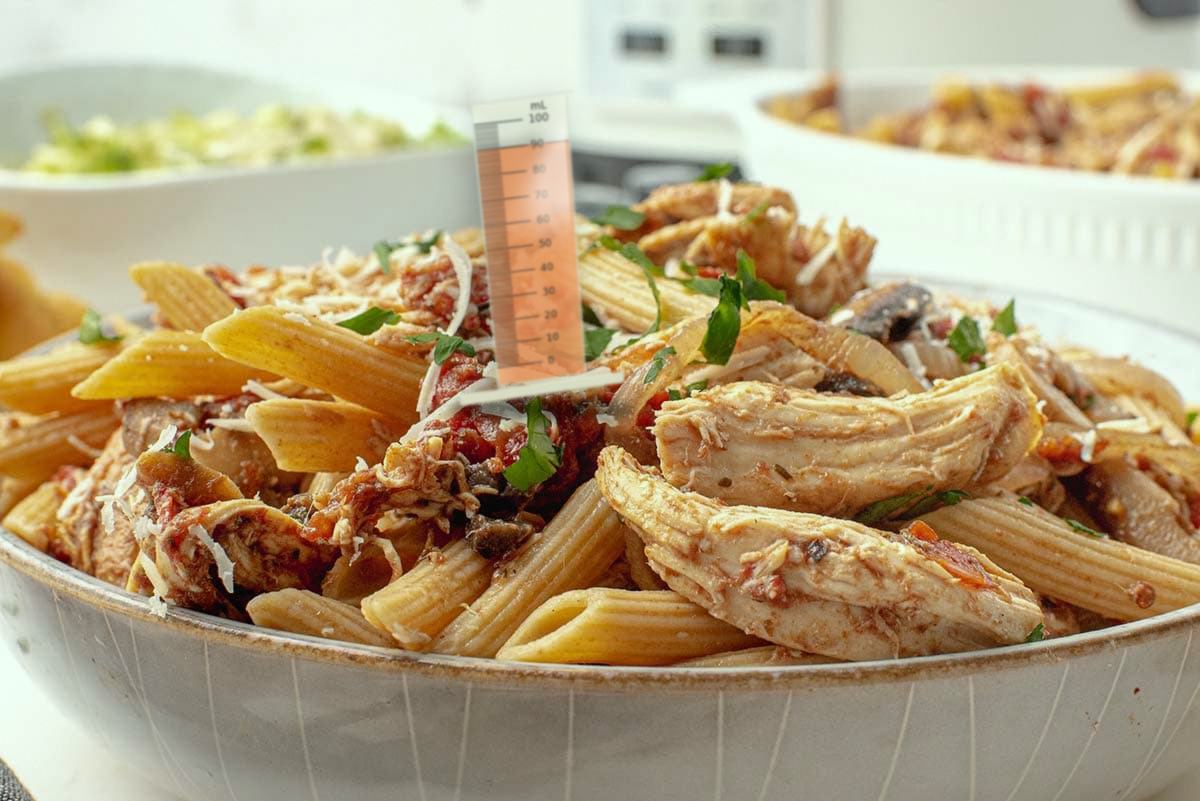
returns 90 mL
